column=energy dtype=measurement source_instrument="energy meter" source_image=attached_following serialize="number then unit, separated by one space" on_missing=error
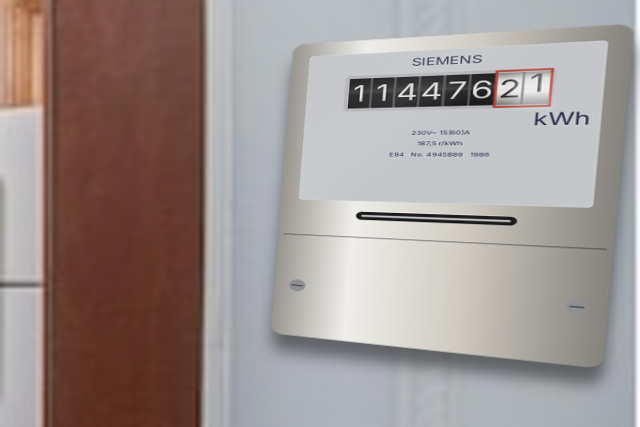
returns 114476.21 kWh
